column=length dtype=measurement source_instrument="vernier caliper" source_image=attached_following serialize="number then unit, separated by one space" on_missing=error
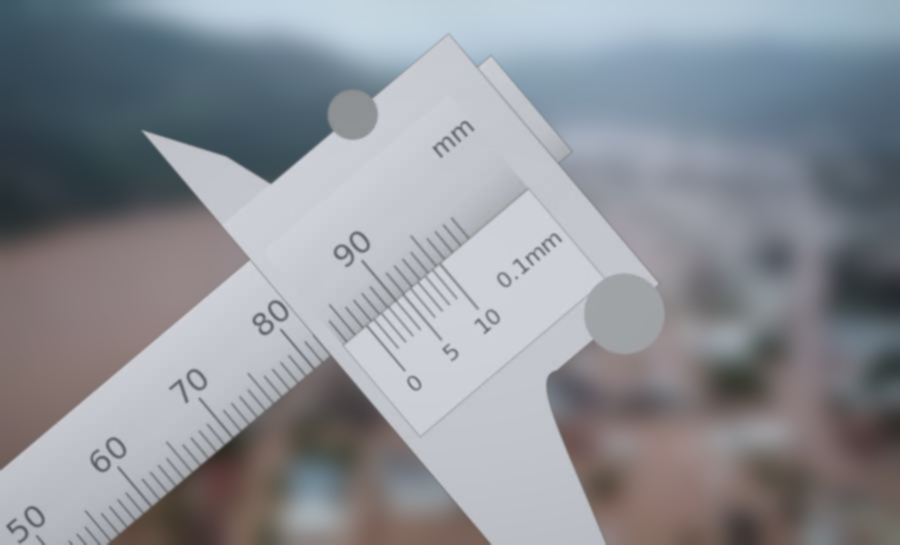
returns 86.4 mm
